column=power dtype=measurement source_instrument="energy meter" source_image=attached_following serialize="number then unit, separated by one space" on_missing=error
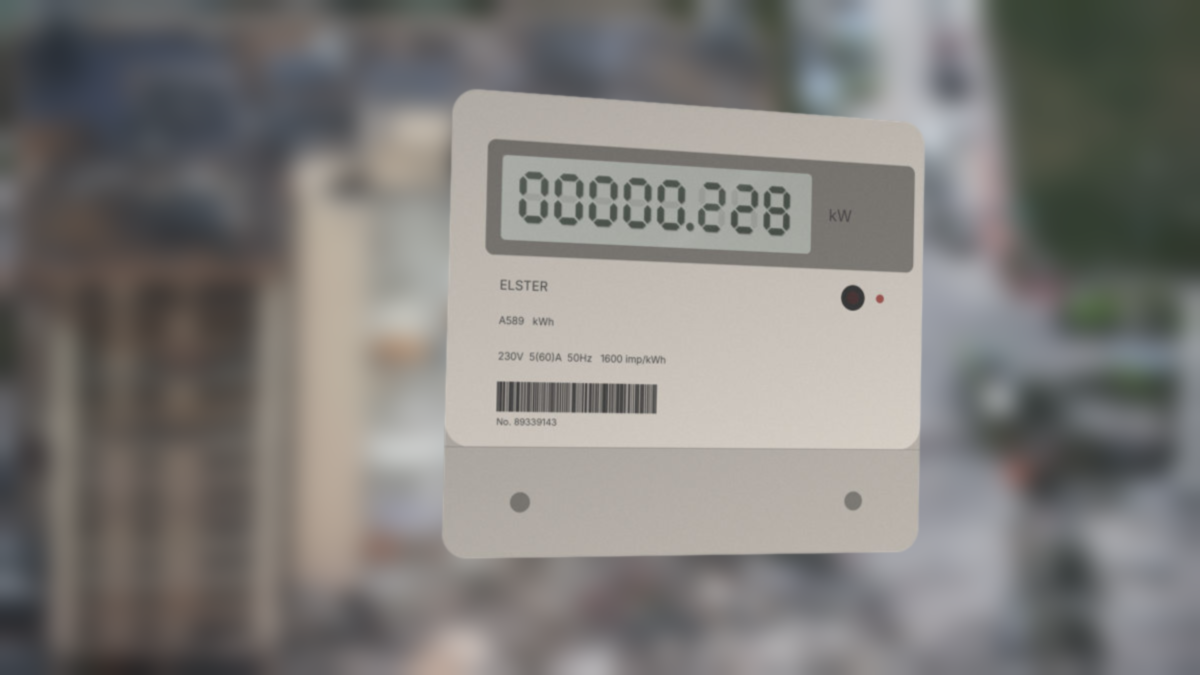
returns 0.228 kW
